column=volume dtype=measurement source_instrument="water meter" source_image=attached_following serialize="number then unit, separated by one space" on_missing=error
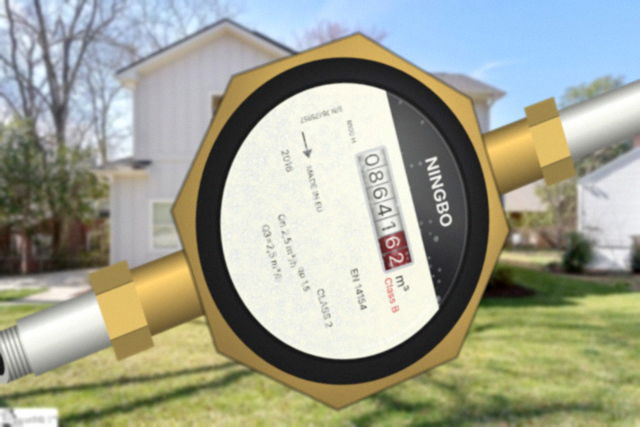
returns 8641.62 m³
